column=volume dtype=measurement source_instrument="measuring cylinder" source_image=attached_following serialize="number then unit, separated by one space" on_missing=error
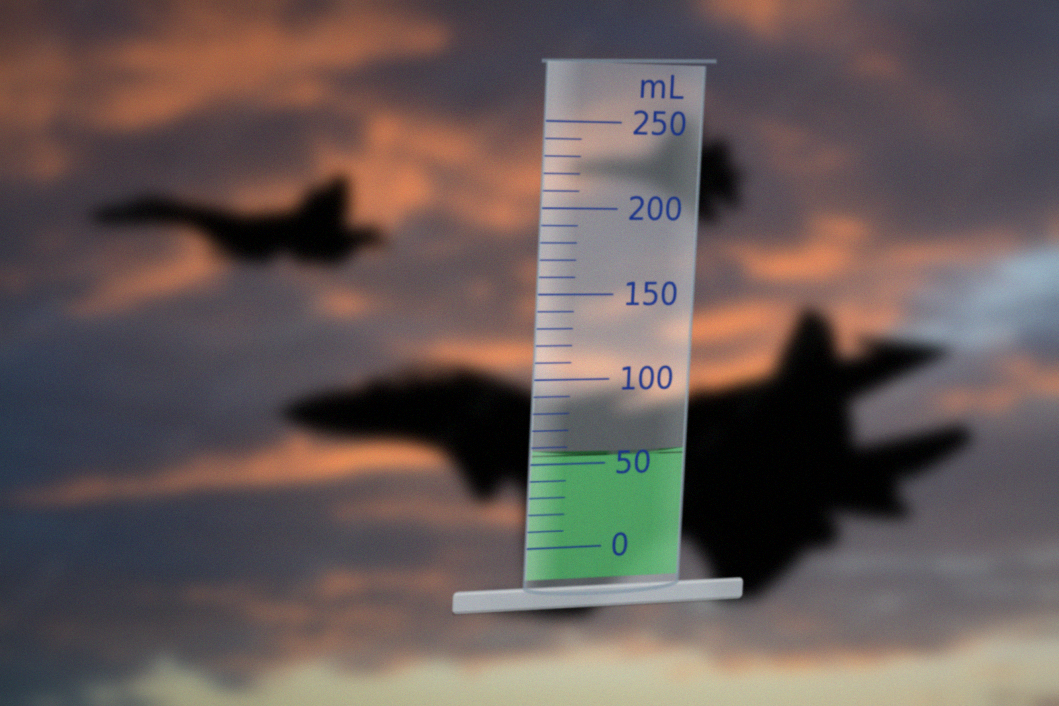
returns 55 mL
